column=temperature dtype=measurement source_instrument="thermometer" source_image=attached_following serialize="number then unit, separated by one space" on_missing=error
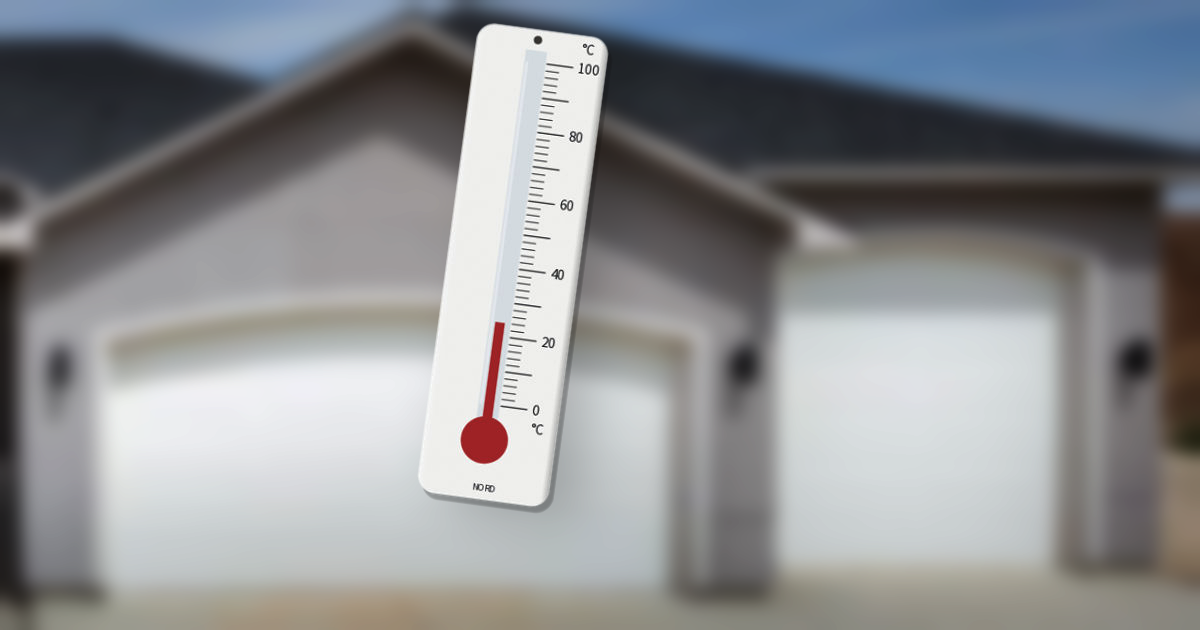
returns 24 °C
